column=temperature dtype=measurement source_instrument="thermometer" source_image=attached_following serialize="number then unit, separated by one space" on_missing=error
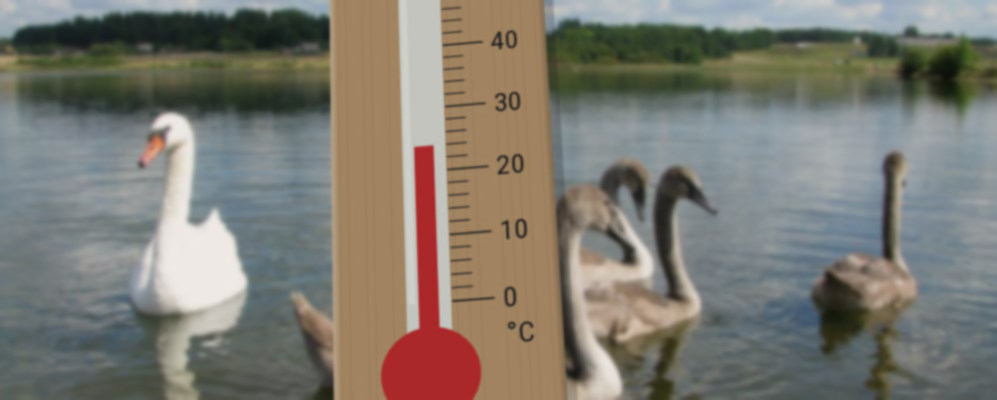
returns 24 °C
